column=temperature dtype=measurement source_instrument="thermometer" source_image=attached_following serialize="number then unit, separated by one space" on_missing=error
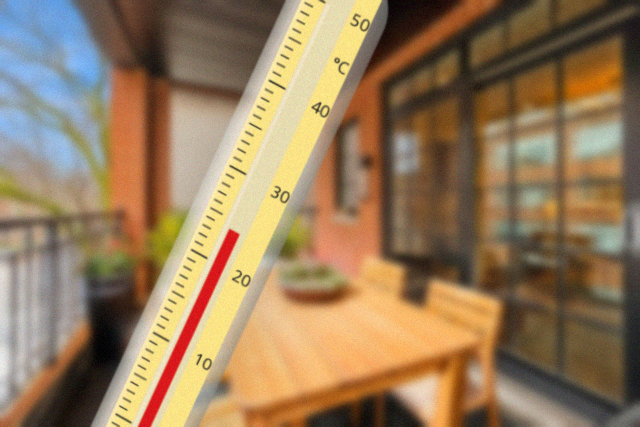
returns 24 °C
